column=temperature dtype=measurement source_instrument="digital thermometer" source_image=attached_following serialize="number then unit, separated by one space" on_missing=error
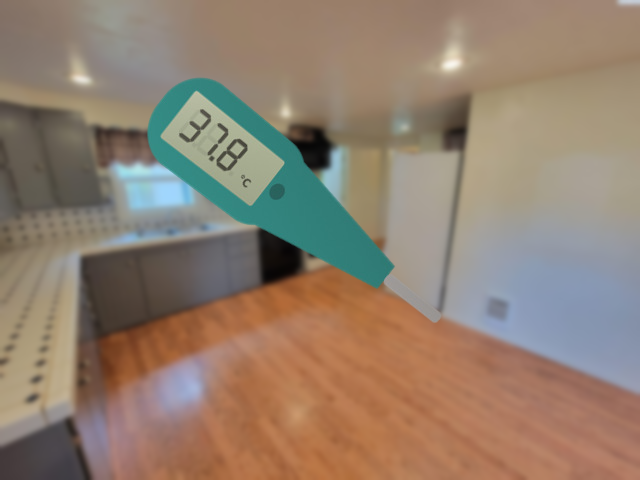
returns 37.8 °C
